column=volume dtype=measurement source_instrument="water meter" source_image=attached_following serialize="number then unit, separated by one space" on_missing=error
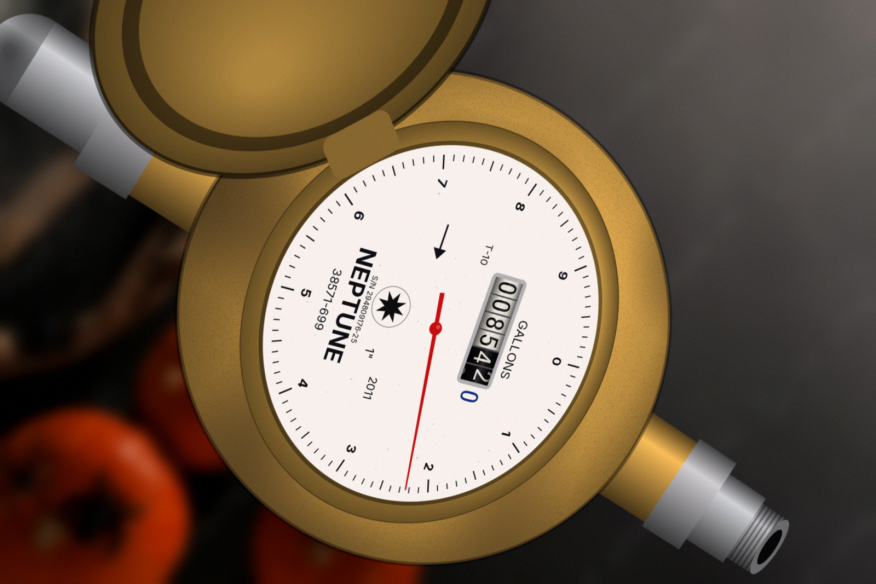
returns 85422.2 gal
